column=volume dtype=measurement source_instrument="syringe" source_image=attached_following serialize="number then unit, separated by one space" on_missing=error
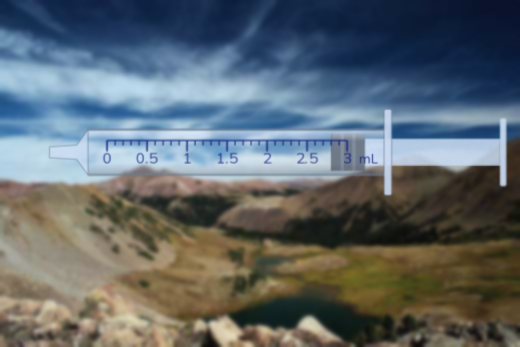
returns 2.8 mL
